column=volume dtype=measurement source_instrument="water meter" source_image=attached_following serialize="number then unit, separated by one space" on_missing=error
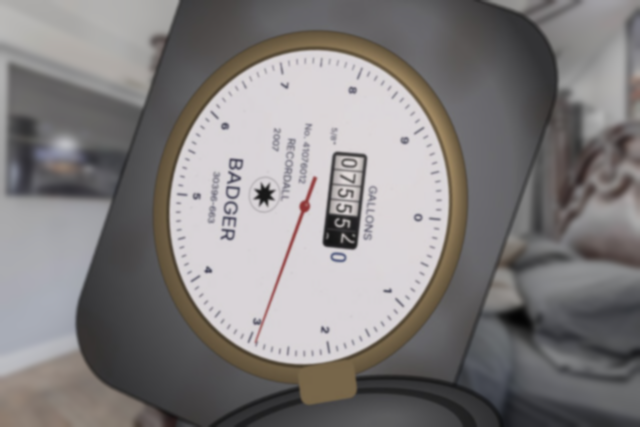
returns 755522.9 gal
